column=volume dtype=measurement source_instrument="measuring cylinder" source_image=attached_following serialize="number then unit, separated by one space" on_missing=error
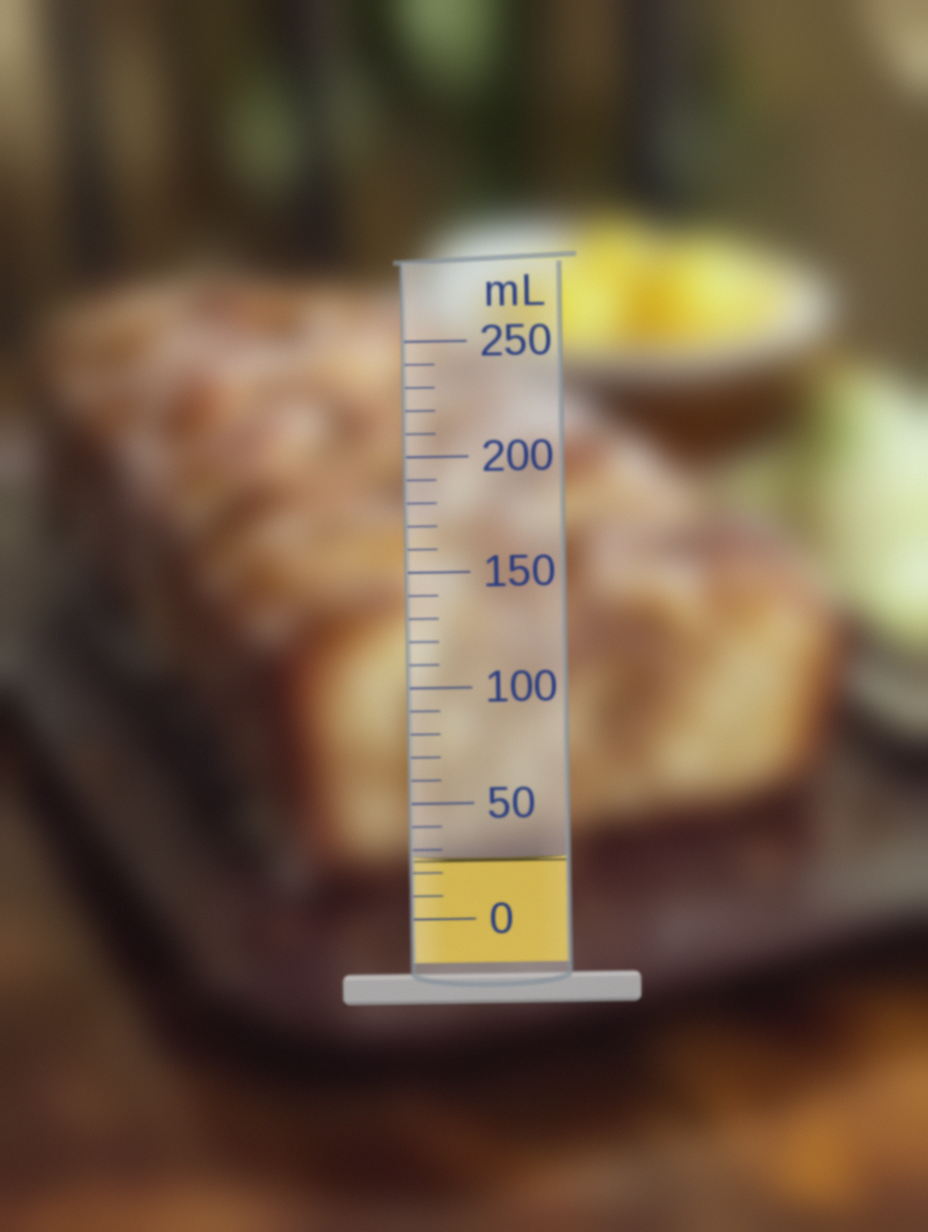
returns 25 mL
